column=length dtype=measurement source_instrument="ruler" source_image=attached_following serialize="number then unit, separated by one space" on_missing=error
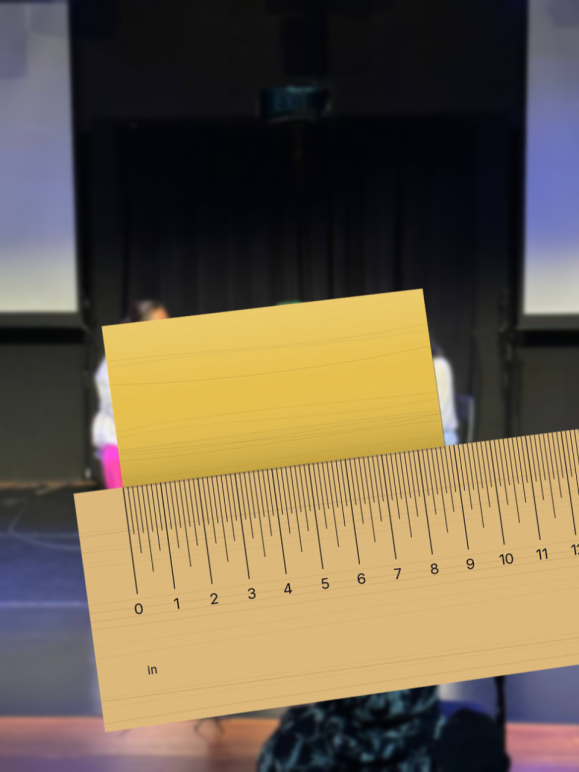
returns 8.75 in
